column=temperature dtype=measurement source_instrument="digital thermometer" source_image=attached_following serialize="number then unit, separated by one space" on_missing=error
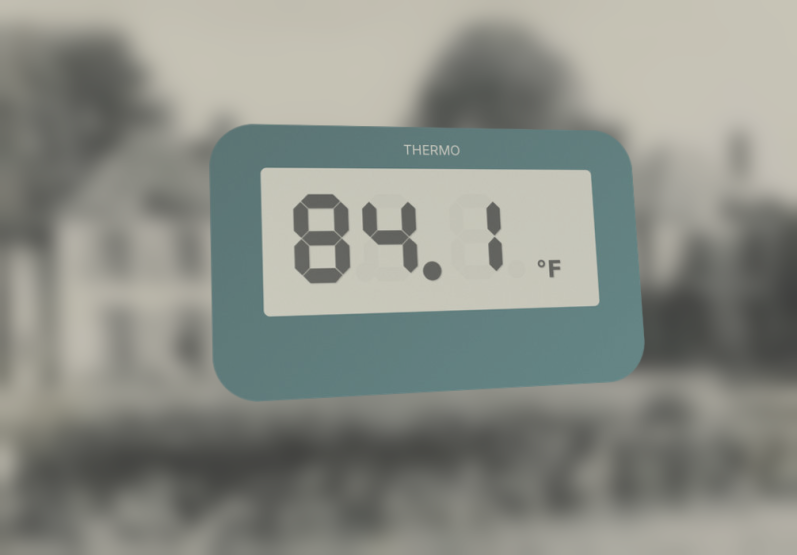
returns 84.1 °F
